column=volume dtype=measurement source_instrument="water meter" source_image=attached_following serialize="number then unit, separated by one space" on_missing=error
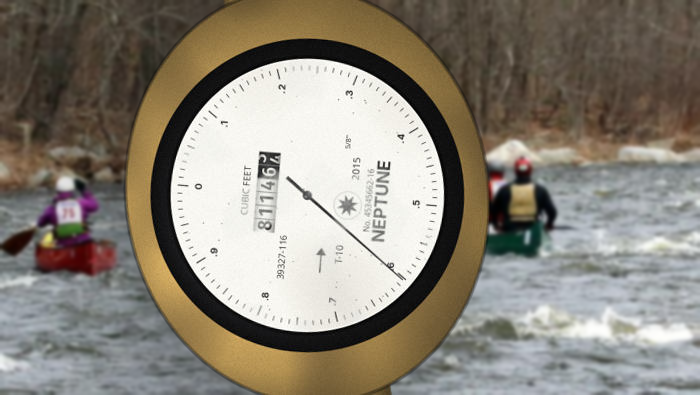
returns 811463.60 ft³
